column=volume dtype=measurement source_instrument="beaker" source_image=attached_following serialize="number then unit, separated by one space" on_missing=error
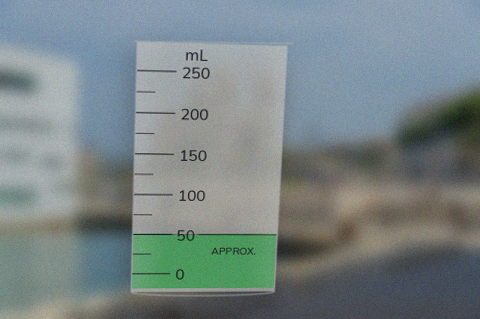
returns 50 mL
